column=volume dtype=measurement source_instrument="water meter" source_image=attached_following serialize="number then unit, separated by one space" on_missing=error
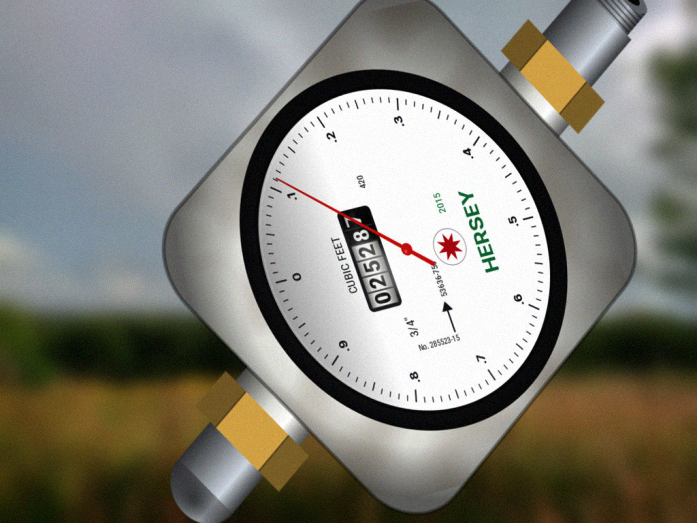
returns 25287.11 ft³
